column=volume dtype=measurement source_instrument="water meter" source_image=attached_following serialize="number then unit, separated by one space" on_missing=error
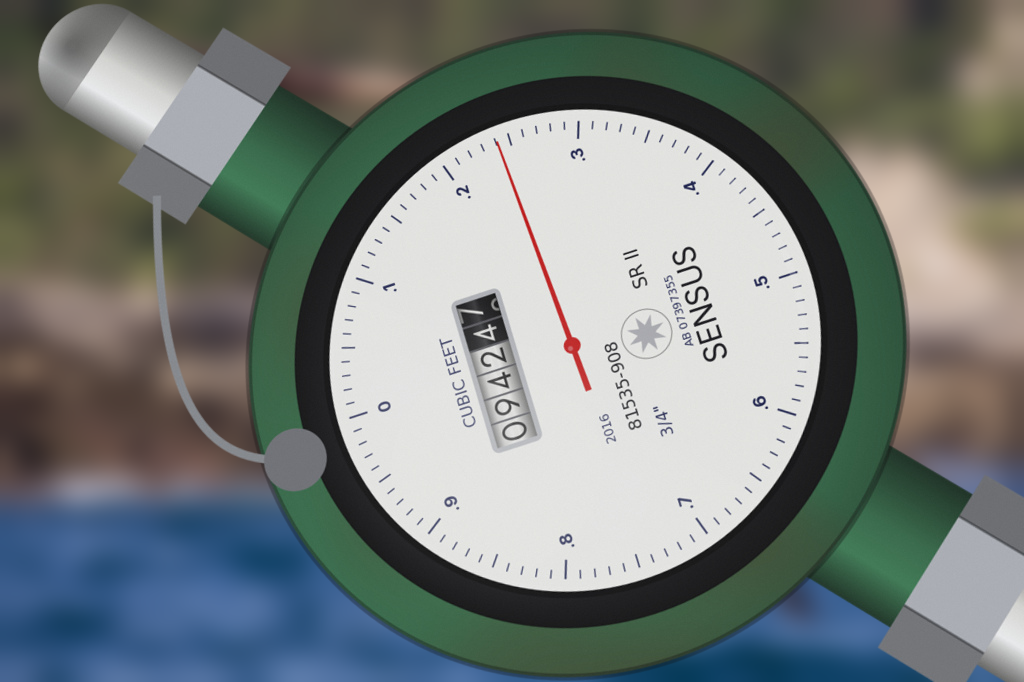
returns 94247.24 ft³
